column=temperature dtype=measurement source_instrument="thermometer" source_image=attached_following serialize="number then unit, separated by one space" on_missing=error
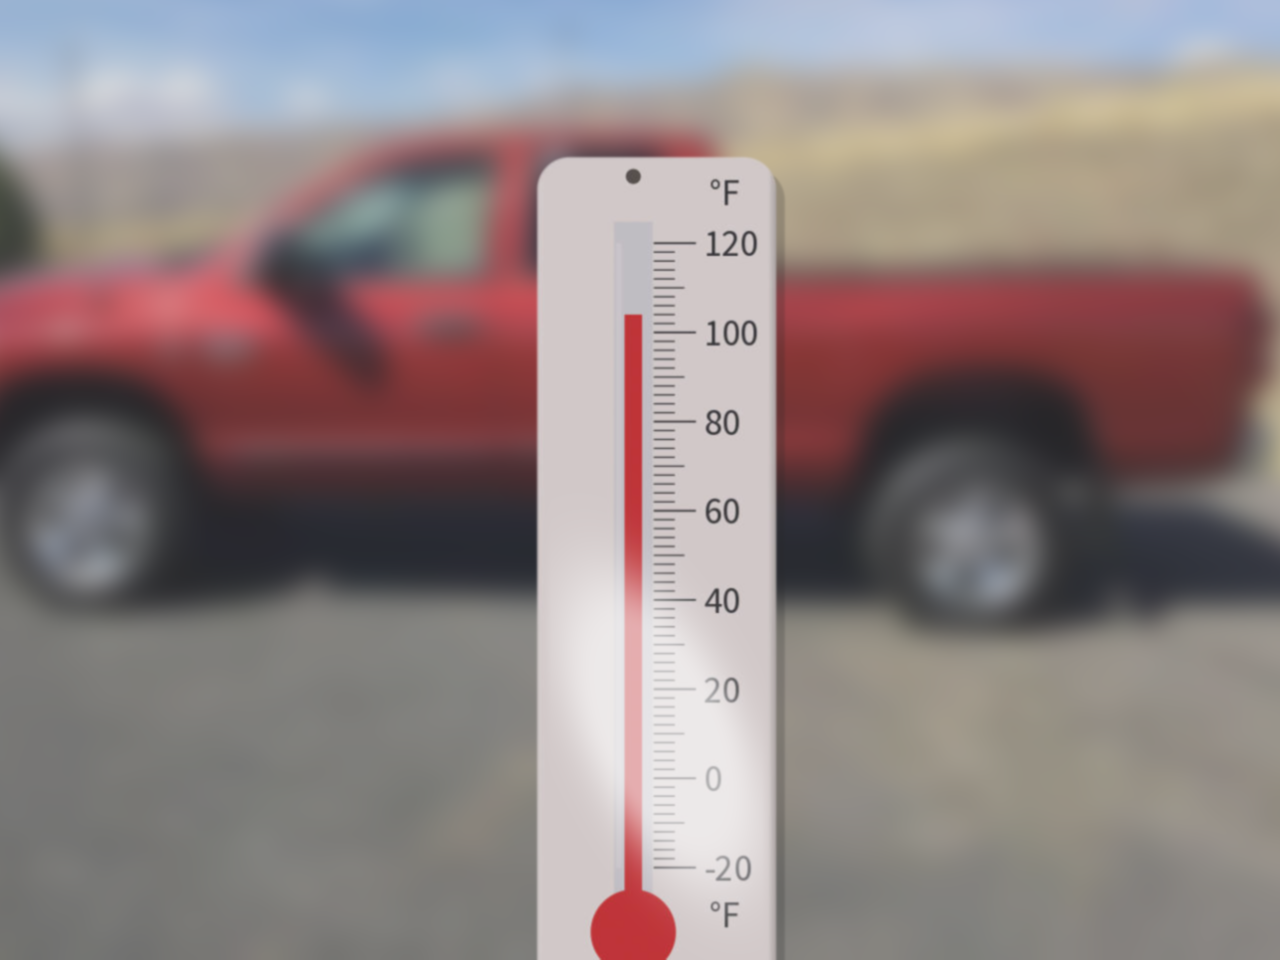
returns 104 °F
